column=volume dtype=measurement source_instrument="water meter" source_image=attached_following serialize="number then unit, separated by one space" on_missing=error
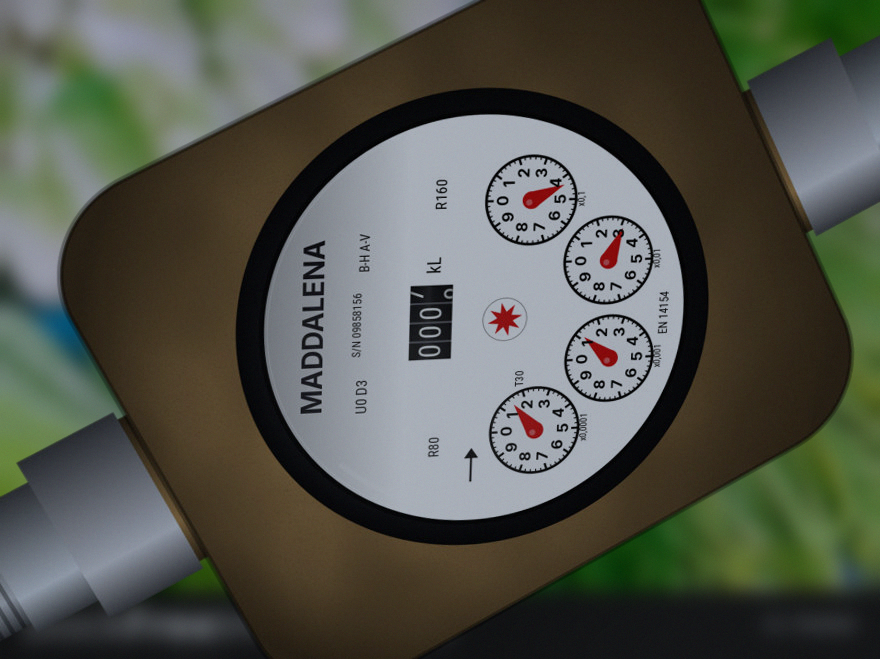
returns 7.4311 kL
